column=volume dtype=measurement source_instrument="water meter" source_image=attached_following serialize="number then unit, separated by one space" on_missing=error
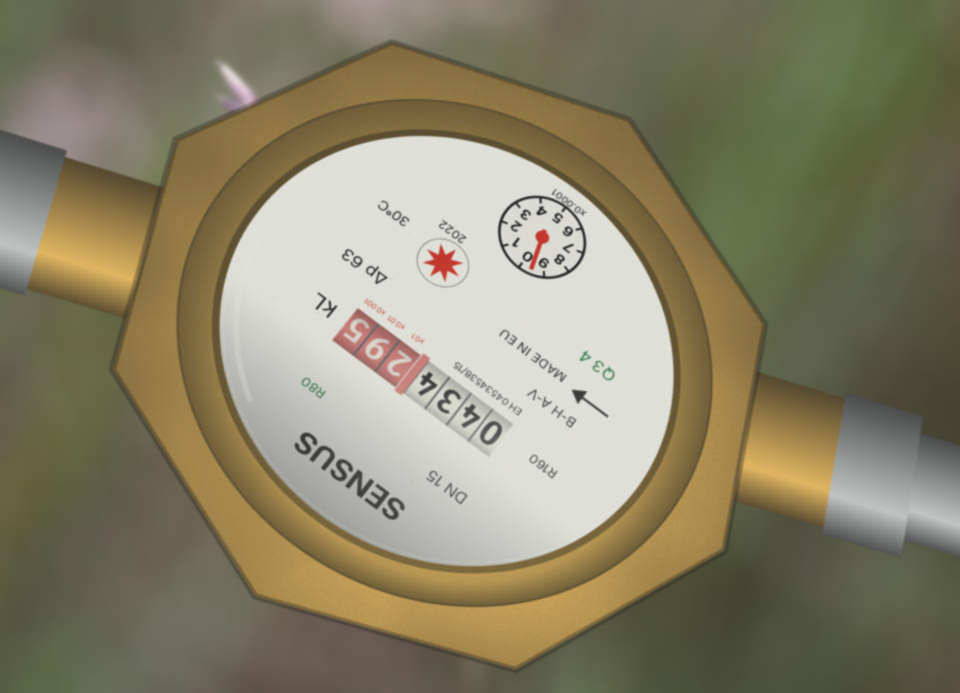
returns 434.2949 kL
